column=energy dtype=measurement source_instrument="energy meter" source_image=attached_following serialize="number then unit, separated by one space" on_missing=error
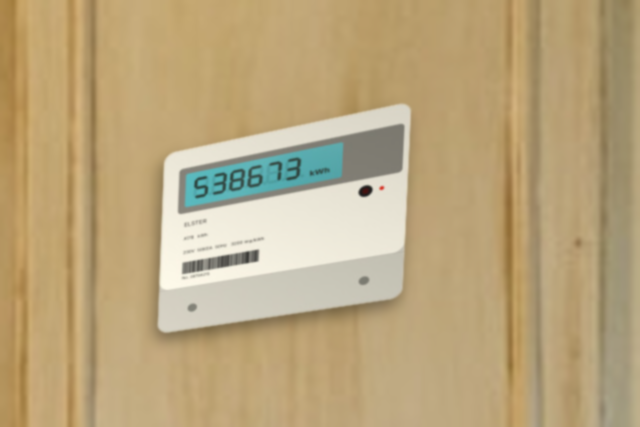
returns 538673 kWh
